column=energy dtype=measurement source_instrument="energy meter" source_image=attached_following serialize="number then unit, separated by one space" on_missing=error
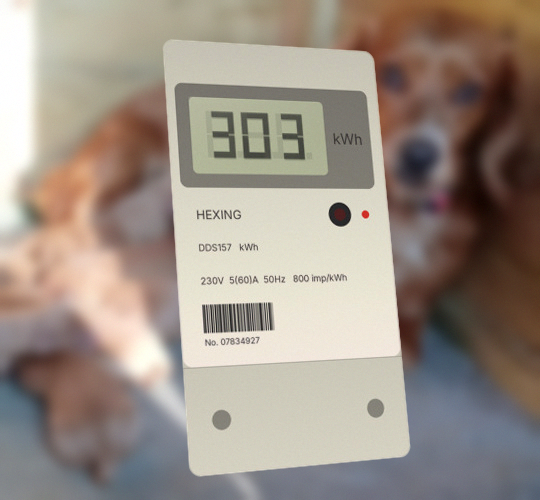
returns 303 kWh
